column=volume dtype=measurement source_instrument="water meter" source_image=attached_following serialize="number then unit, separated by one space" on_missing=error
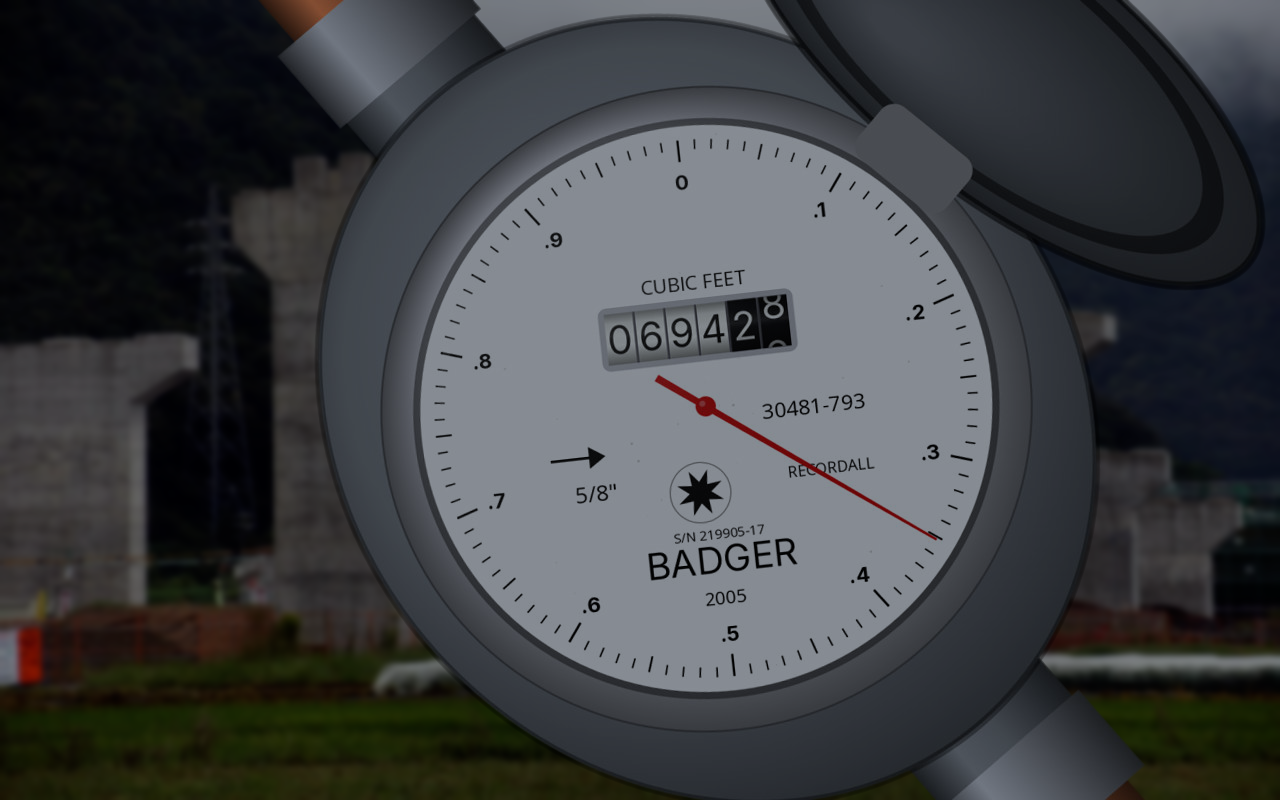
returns 69428.35 ft³
